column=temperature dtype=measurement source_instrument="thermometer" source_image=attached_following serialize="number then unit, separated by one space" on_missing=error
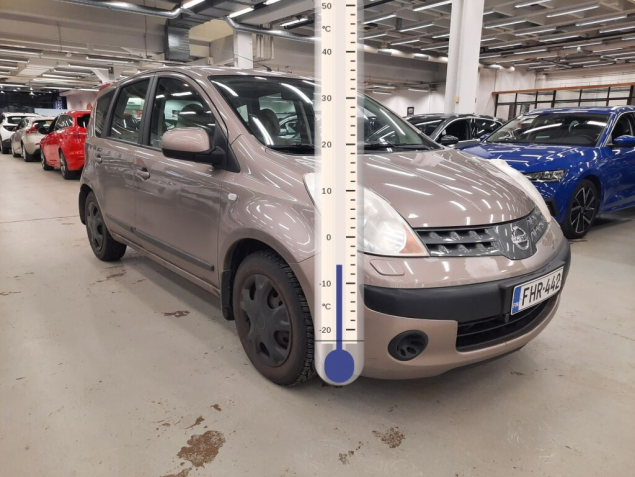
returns -6 °C
